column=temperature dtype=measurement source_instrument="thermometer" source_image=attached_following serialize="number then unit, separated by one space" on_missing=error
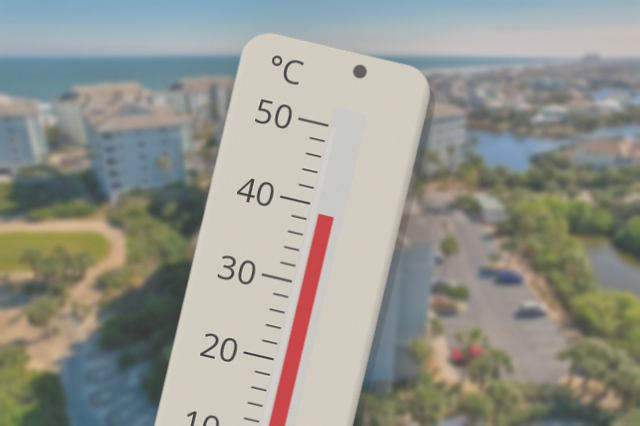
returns 39 °C
